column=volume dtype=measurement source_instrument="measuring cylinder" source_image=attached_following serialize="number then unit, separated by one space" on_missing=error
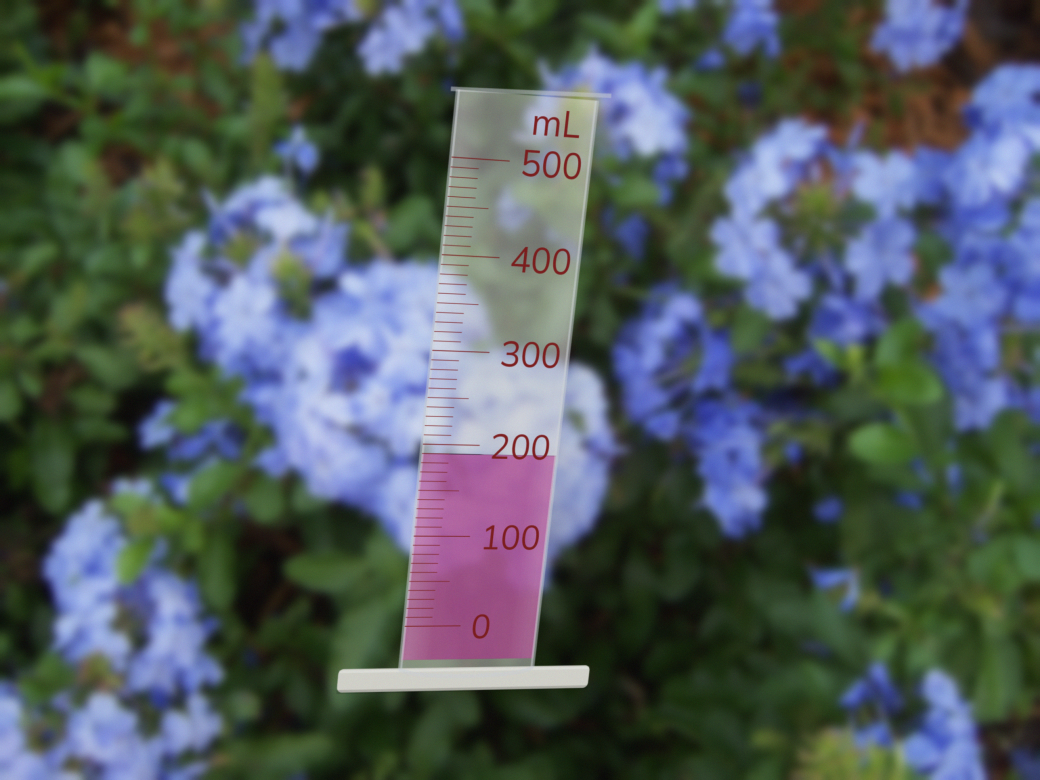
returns 190 mL
